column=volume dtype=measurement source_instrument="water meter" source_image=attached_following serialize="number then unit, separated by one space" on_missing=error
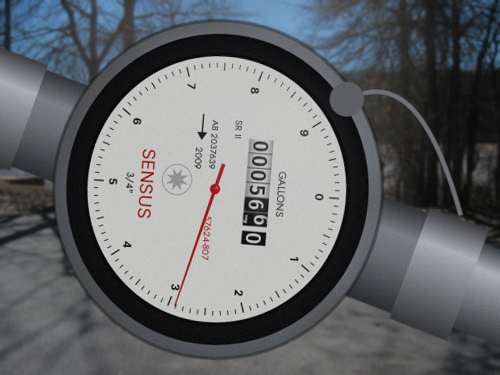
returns 5662.9 gal
